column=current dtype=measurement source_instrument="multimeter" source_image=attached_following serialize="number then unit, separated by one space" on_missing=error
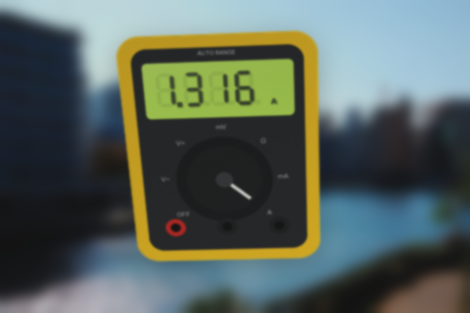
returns 1.316 A
